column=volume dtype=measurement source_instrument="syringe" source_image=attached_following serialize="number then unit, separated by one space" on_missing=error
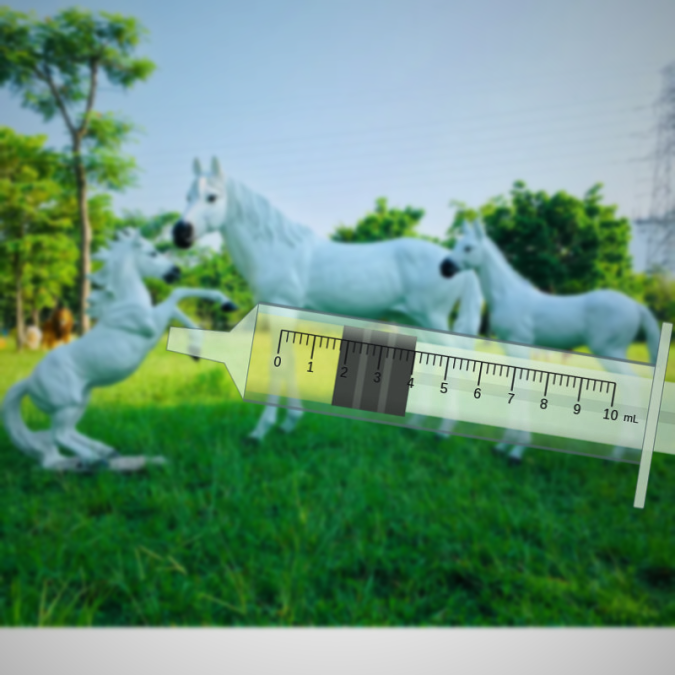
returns 1.8 mL
